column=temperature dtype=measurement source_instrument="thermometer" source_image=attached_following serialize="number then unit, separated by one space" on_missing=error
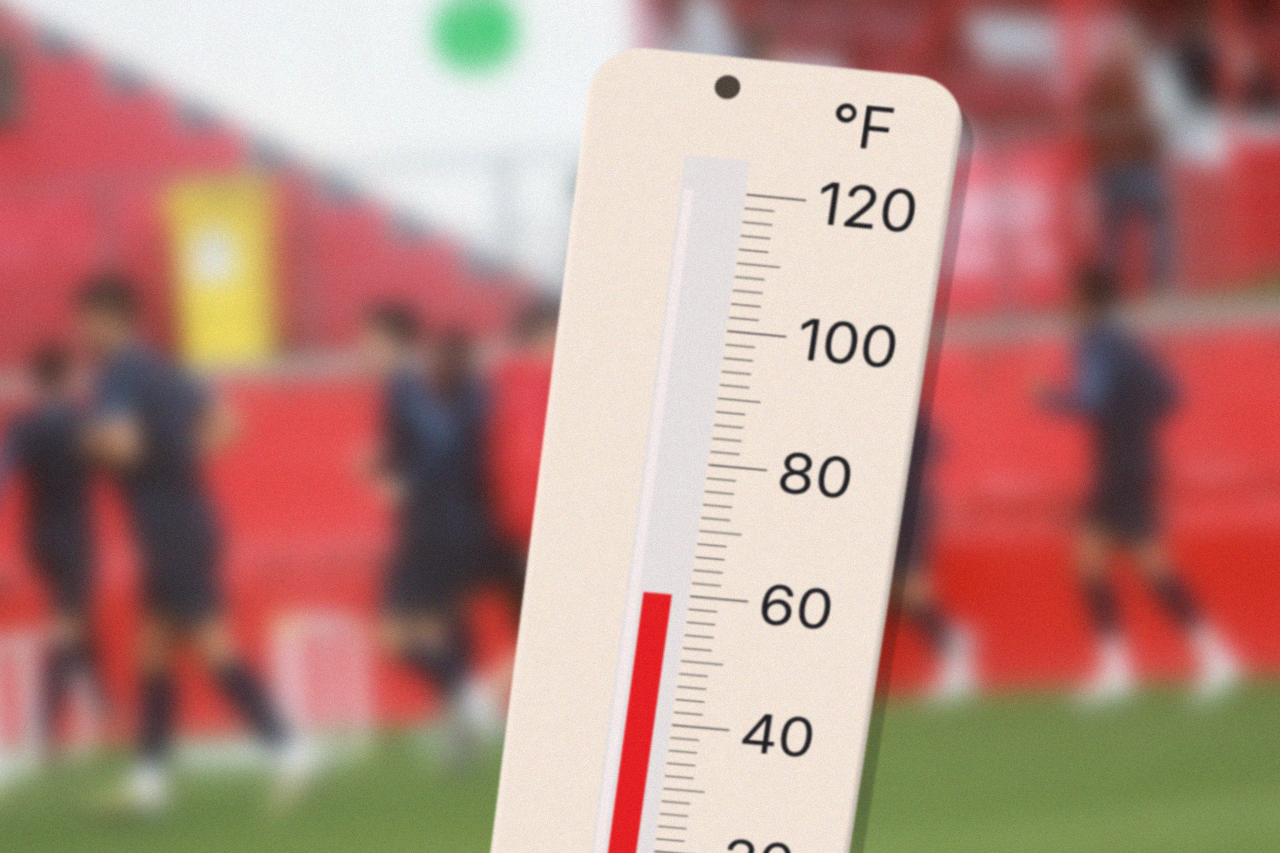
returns 60 °F
